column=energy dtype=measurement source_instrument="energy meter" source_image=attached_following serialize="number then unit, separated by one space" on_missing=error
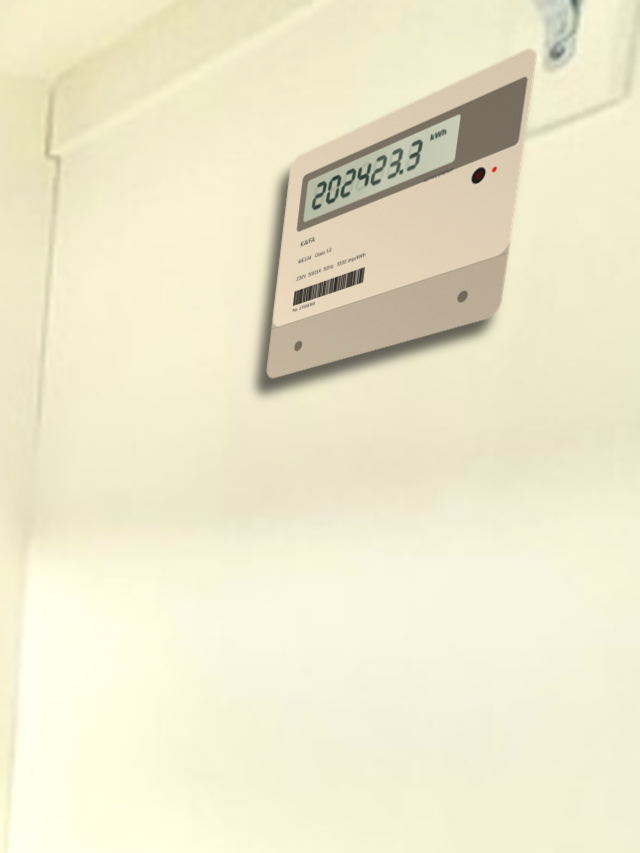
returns 202423.3 kWh
